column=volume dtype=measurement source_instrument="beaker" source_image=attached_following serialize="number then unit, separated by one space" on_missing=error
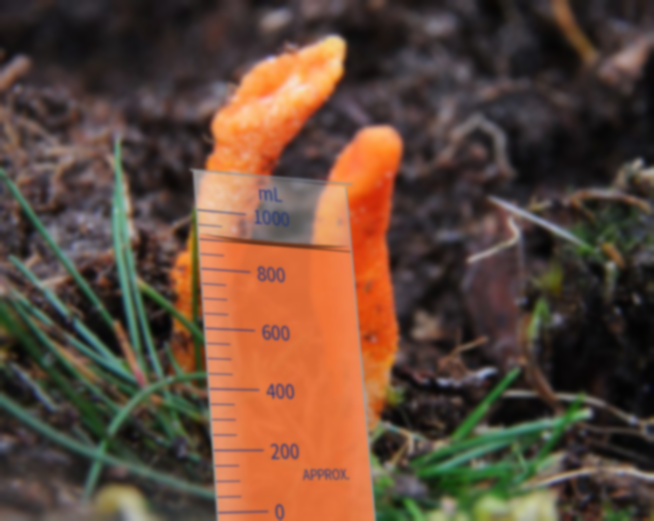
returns 900 mL
